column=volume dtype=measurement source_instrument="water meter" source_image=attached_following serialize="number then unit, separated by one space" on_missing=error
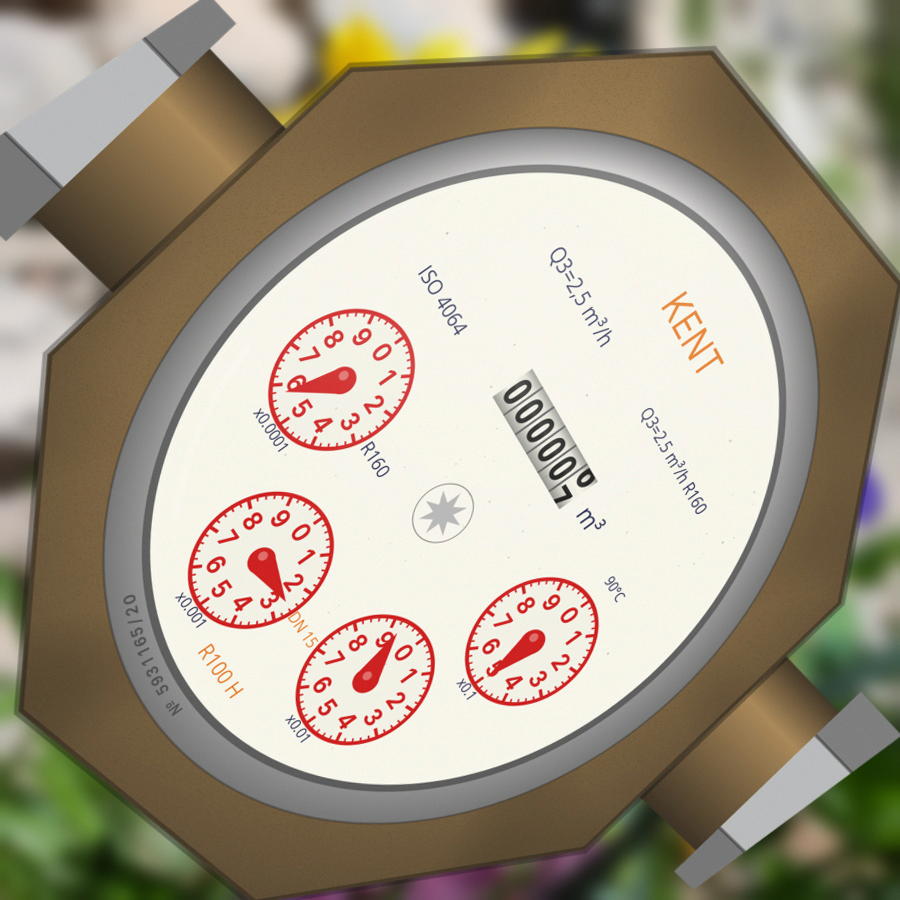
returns 6.4925 m³
